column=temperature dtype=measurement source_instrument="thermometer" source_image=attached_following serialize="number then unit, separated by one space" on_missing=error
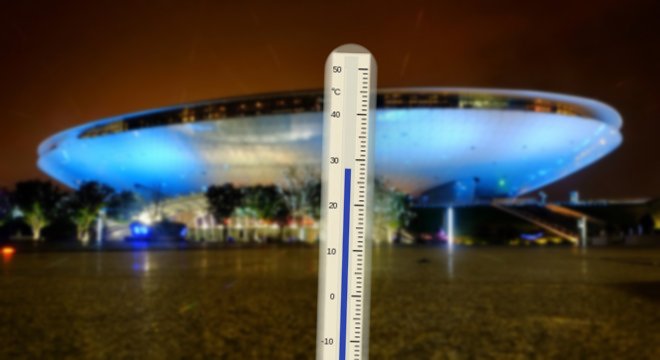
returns 28 °C
